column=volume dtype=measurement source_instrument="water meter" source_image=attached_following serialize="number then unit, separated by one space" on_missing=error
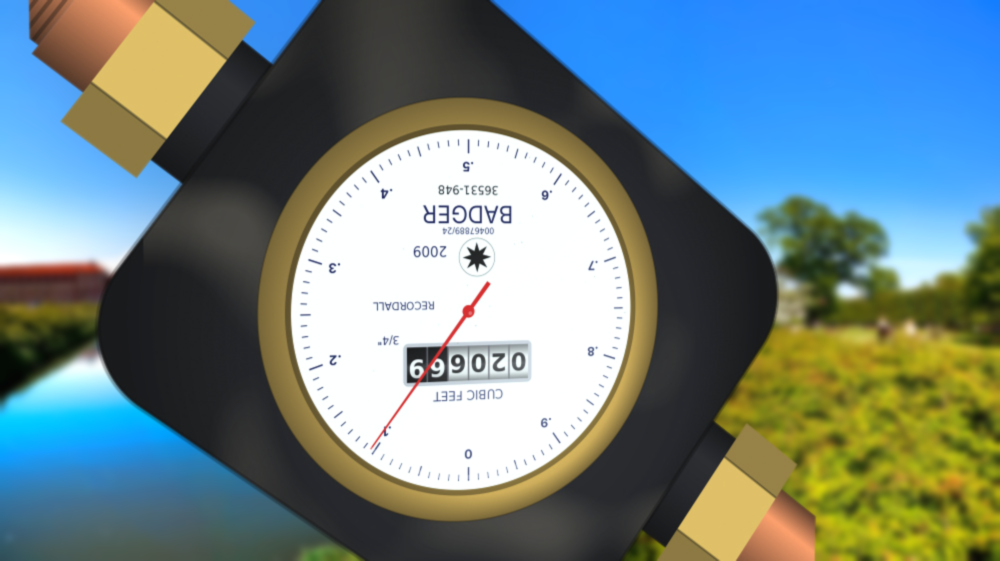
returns 20669.10 ft³
